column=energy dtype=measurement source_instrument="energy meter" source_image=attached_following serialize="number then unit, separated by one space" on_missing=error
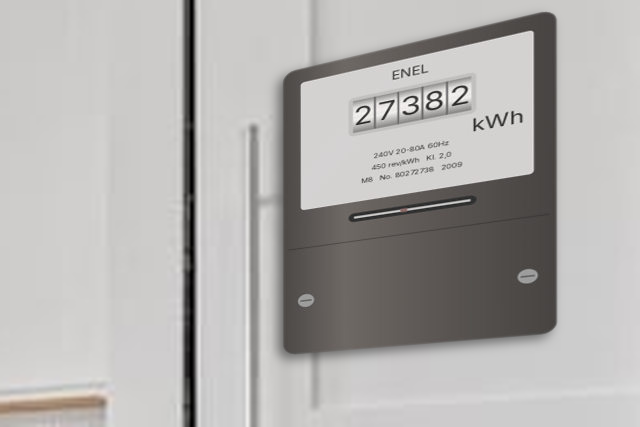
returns 27382 kWh
